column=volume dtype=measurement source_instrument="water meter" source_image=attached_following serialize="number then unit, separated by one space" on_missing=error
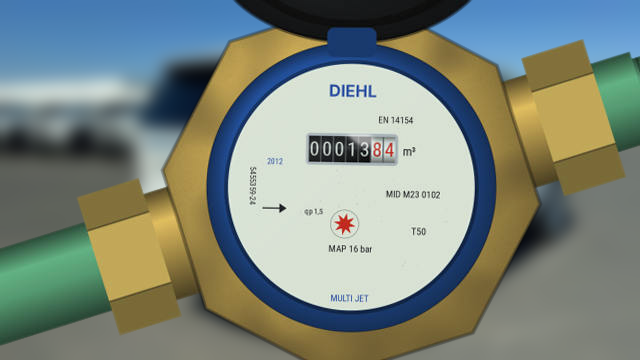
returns 13.84 m³
